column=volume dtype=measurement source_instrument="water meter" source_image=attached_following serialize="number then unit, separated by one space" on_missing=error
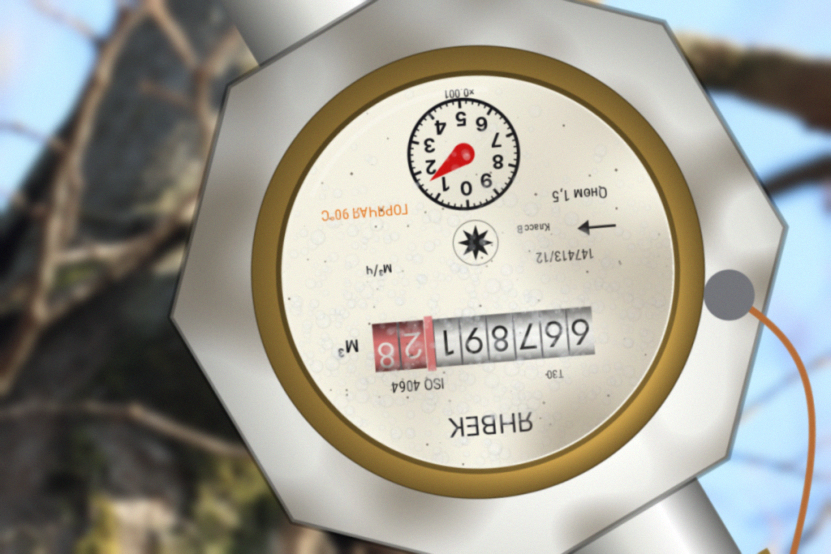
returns 667891.281 m³
